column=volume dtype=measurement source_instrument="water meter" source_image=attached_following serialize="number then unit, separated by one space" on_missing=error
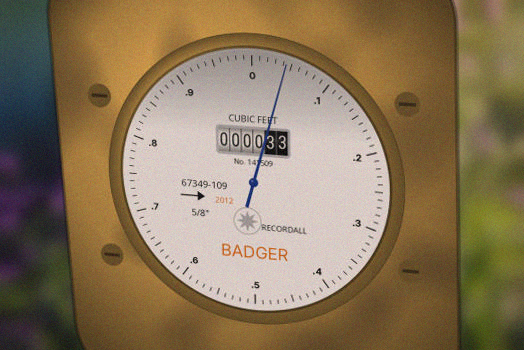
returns 33.04 ft³
